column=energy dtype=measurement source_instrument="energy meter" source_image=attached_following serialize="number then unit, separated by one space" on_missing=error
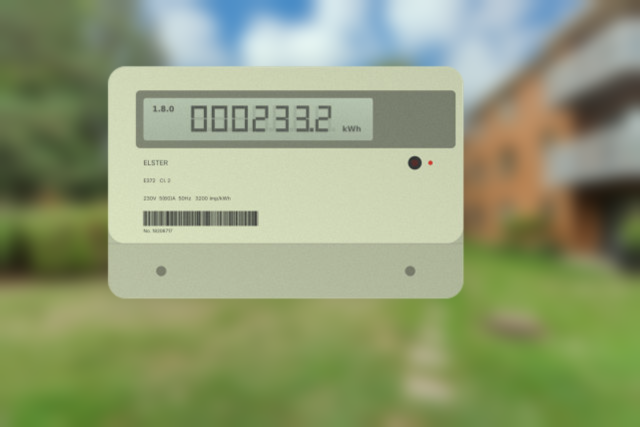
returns 233.2 kWh
